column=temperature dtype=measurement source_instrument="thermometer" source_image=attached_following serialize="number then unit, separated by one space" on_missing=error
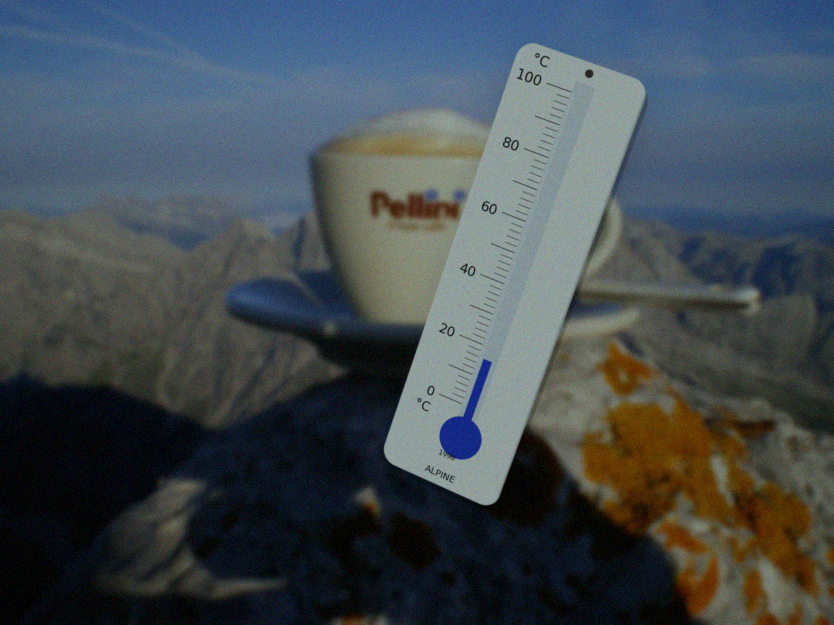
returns 16 °C
